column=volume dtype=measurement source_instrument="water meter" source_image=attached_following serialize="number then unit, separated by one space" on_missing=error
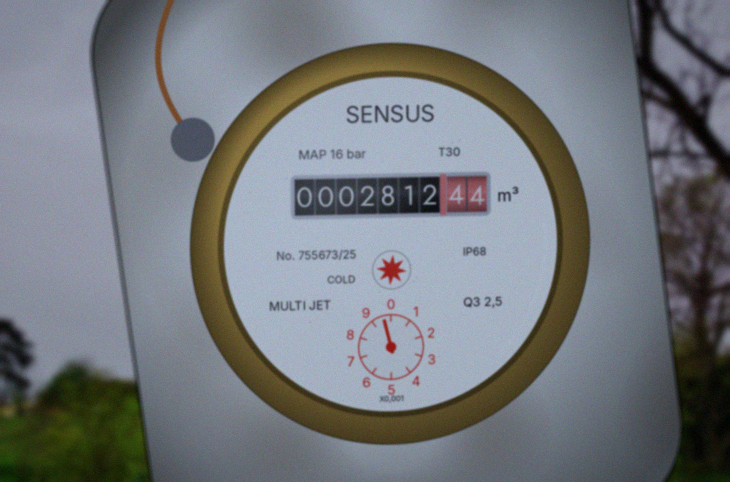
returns 2812.439 m³
